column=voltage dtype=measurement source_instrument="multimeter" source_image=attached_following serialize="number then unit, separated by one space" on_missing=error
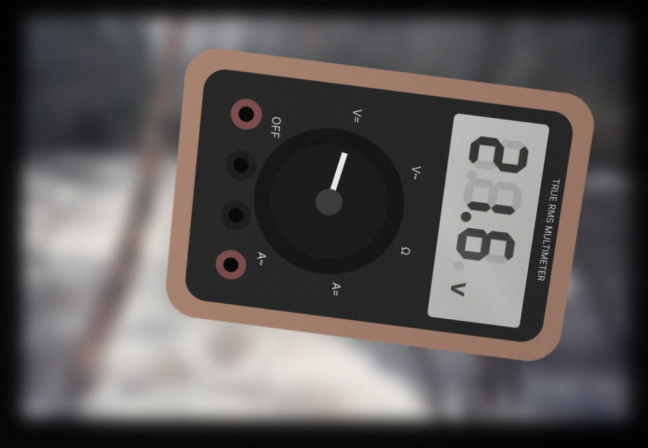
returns 21.6 V
